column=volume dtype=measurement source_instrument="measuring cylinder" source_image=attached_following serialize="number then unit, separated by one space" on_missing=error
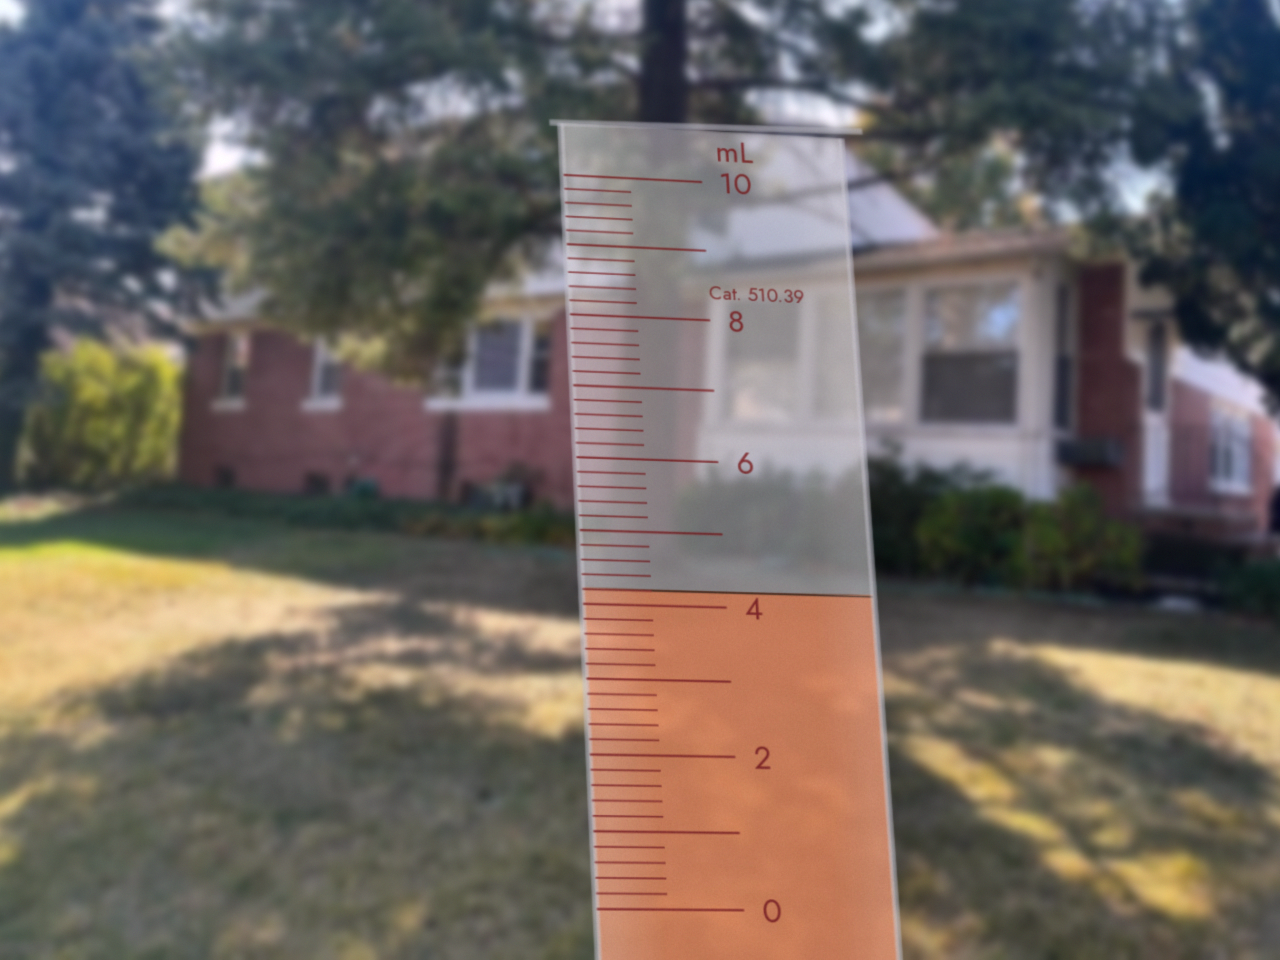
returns 4.2 mL
